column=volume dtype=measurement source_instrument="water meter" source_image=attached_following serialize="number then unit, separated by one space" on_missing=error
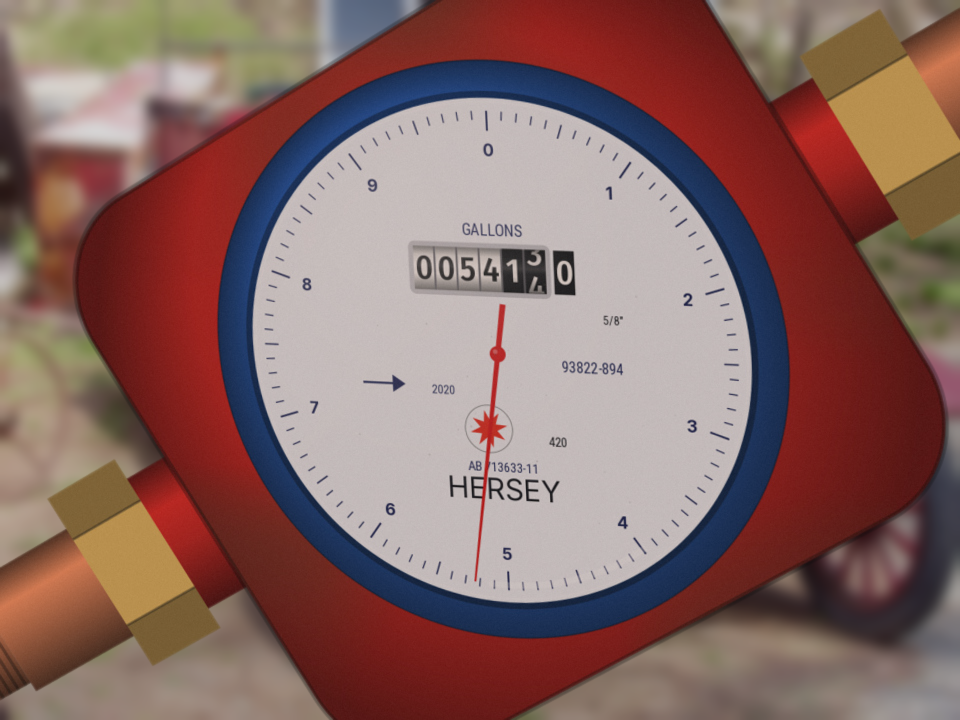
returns 54135.2 gal
